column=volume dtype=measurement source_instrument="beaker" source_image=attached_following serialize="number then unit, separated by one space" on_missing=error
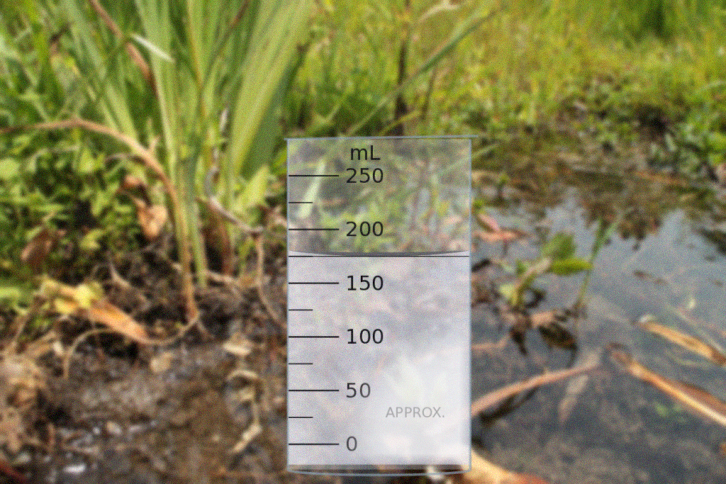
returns 175 mL
